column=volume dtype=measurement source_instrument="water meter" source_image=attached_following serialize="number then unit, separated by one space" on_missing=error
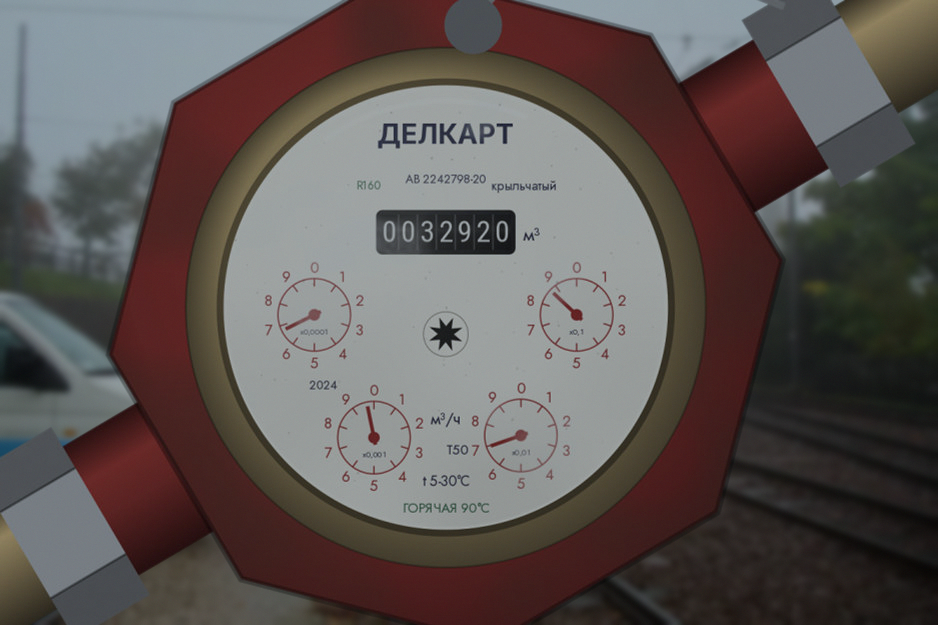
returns 32920.8696 m³
